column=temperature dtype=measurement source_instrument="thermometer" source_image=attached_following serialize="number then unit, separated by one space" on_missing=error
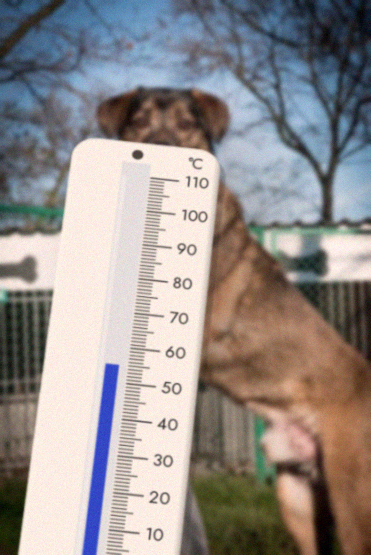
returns 55 °C
